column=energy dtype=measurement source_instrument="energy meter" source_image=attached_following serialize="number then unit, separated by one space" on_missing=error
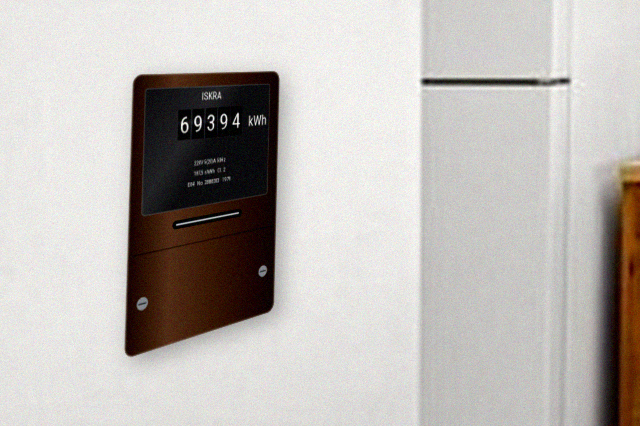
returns 69394 kWh
